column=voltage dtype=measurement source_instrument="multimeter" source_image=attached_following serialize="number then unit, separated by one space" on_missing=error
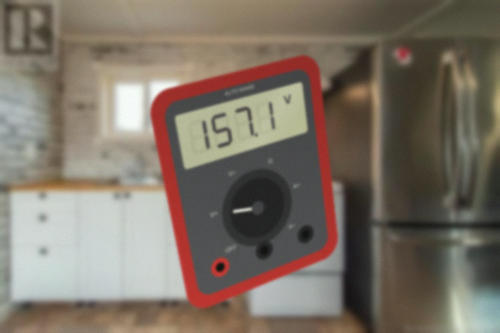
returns 157.1 V
